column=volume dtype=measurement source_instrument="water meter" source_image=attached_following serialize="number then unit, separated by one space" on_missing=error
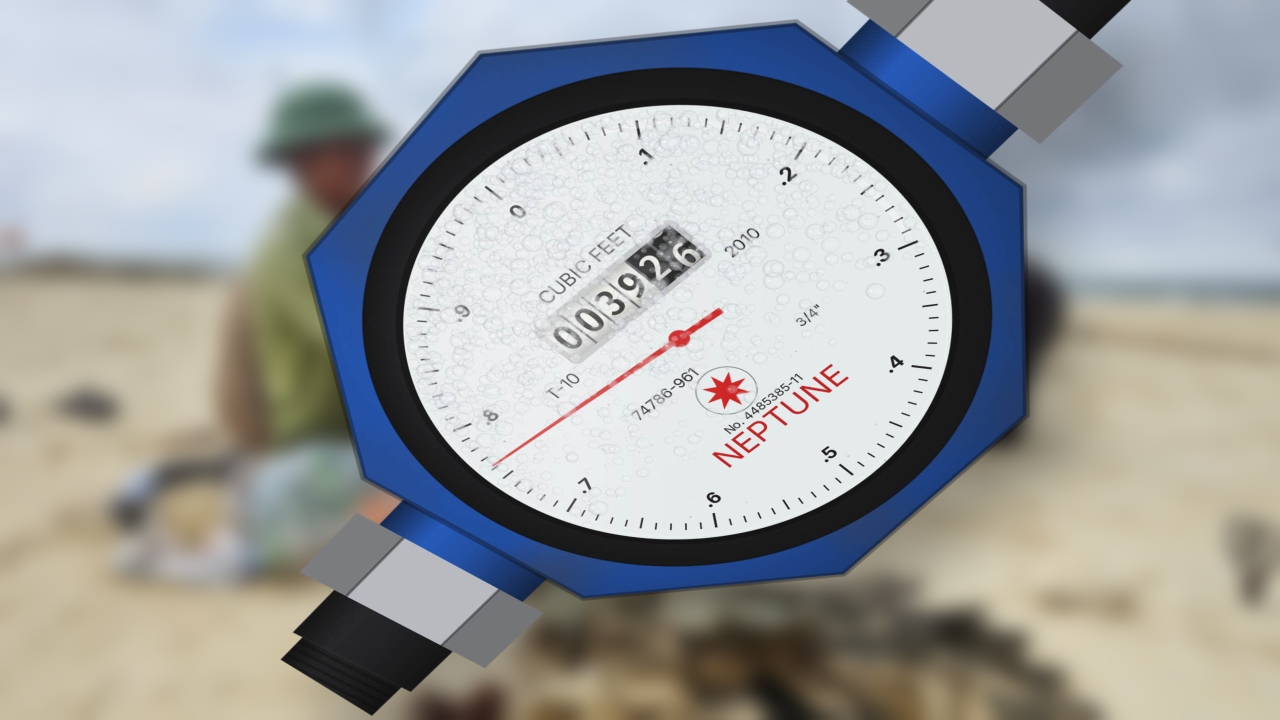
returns 3925.76 ft³
